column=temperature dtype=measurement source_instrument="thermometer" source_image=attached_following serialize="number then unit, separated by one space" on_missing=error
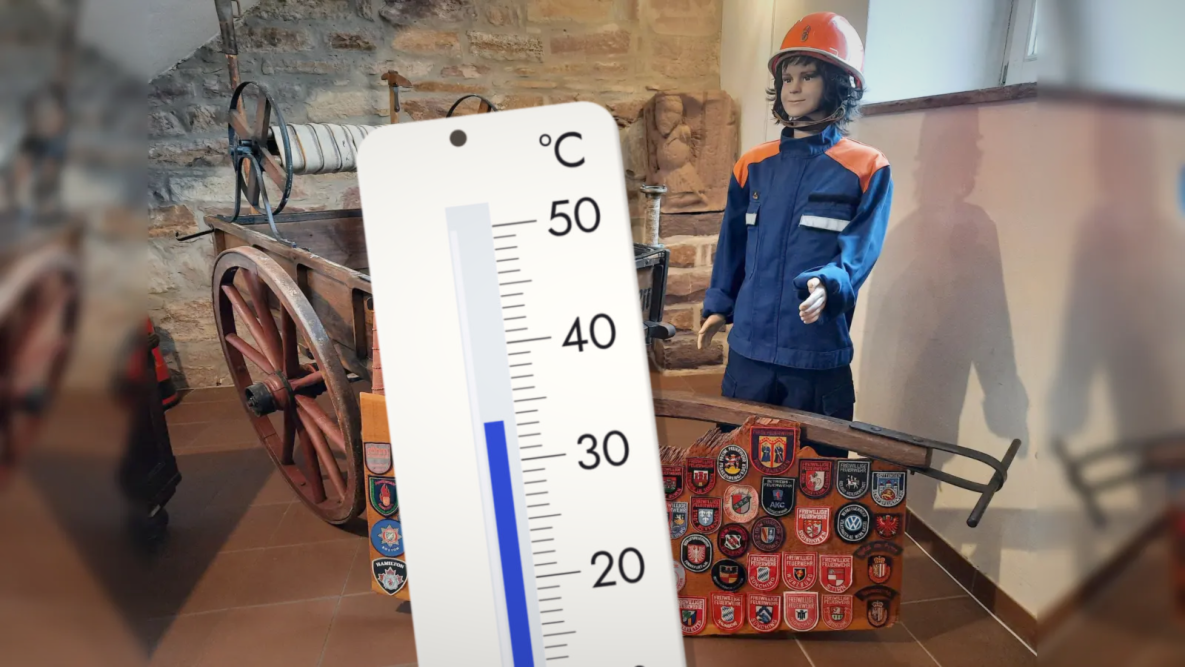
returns 33.5 °C
